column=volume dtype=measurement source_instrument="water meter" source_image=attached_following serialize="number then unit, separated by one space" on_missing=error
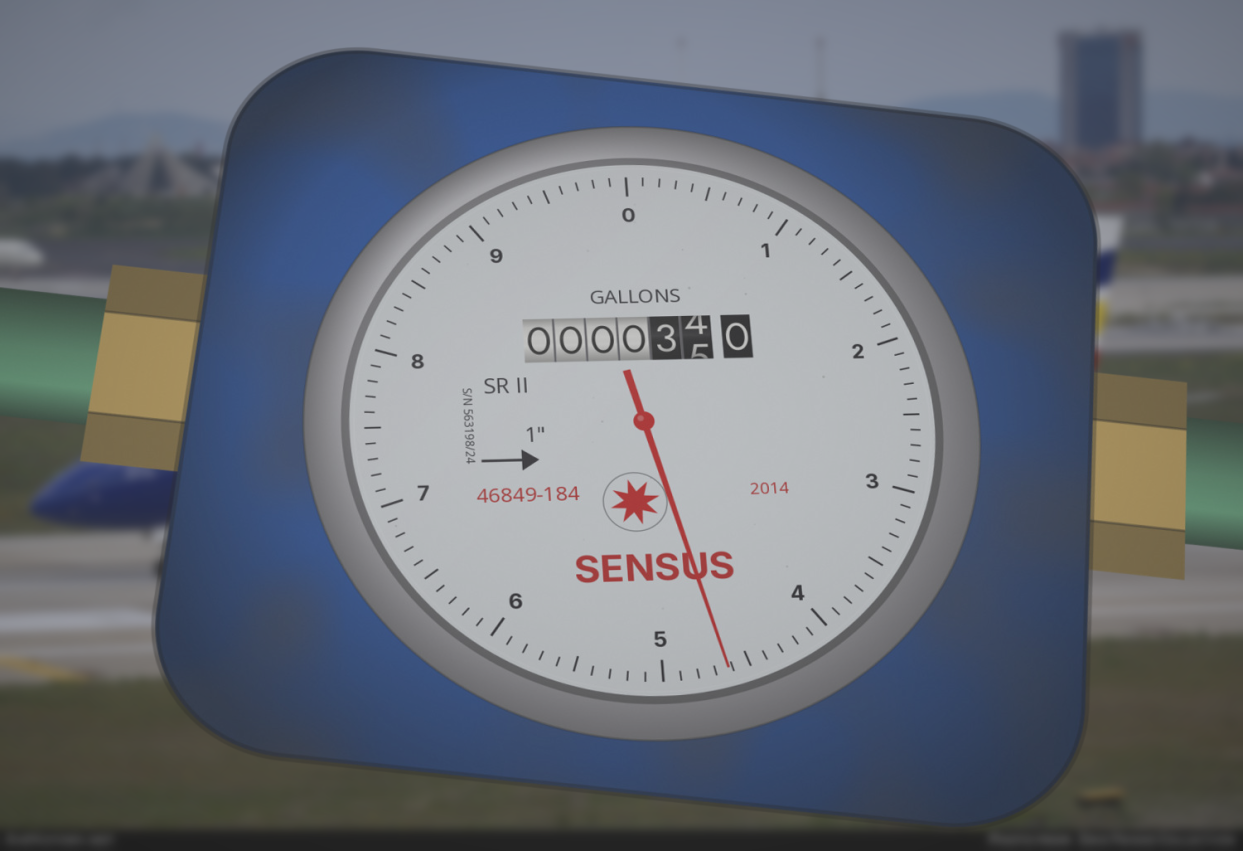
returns 344.6 gal
